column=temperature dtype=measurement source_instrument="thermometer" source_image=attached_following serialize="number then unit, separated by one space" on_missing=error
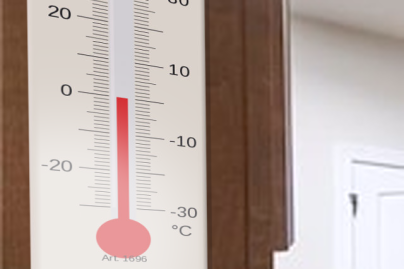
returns 0 °C
